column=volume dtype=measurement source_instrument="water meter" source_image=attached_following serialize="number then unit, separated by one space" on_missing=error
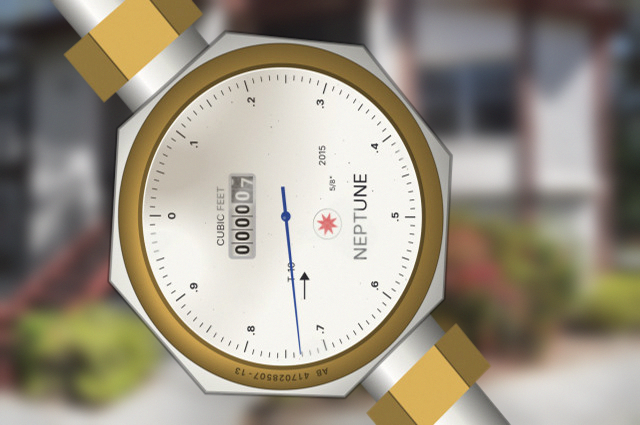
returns 6.73 ft³
